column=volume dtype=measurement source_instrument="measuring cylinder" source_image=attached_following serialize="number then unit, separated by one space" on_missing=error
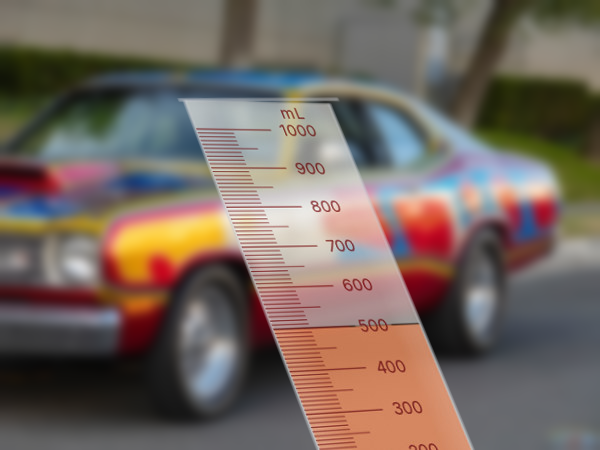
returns 500 mL
